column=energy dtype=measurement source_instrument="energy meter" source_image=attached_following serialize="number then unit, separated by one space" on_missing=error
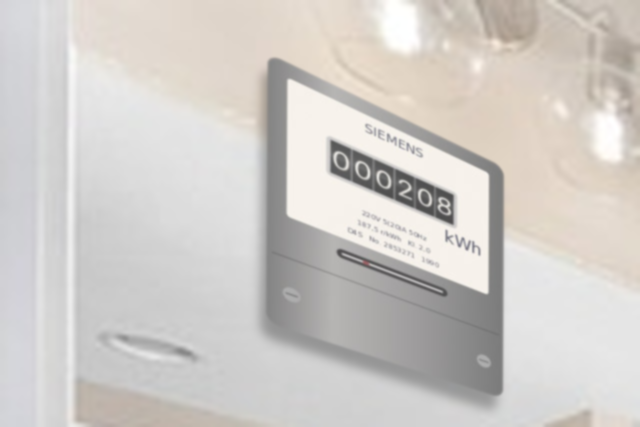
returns 208 kWh
